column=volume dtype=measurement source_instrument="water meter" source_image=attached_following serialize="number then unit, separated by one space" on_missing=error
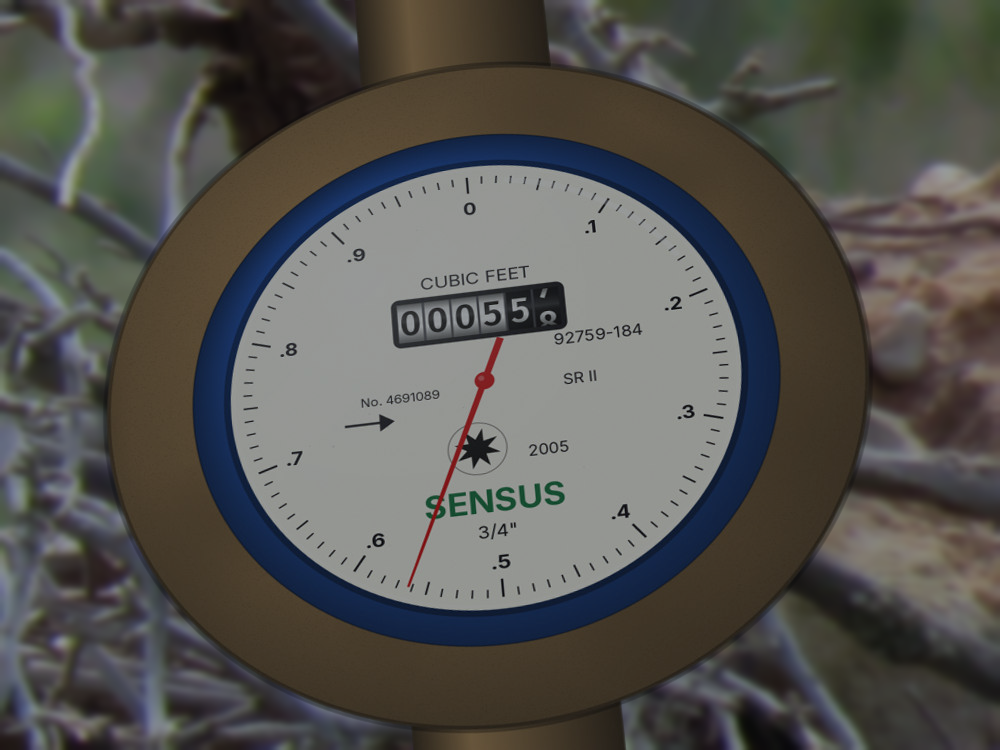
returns 557.56 ft³
